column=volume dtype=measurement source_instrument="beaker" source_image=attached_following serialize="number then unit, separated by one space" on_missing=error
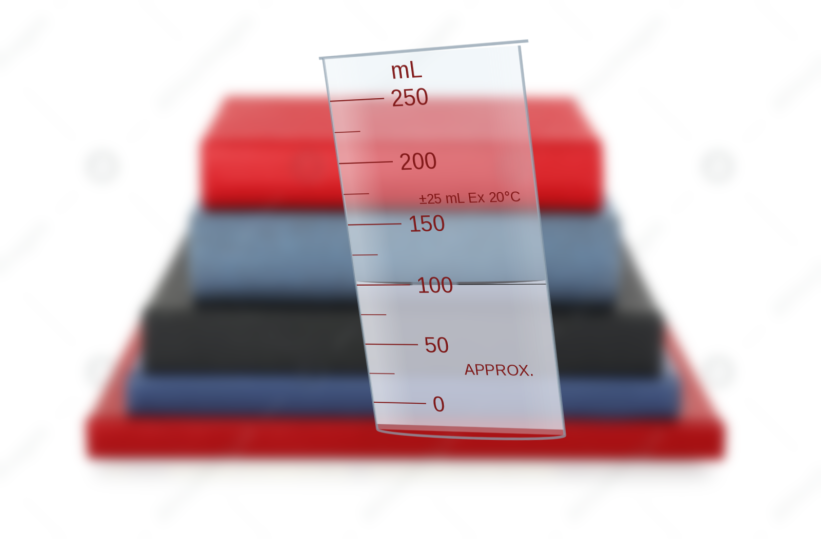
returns 100 mL
